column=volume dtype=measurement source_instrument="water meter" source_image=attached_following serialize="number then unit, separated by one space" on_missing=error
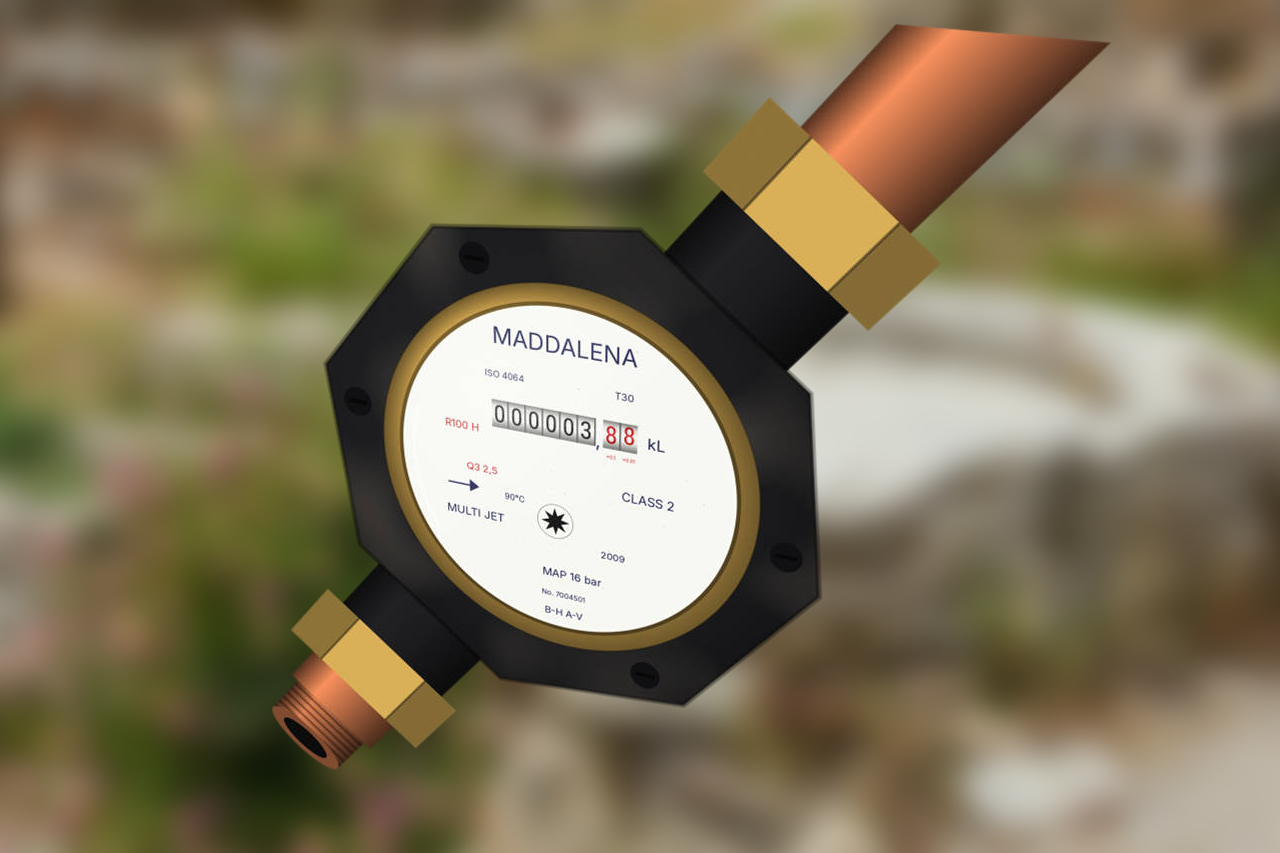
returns 3.88 kL
